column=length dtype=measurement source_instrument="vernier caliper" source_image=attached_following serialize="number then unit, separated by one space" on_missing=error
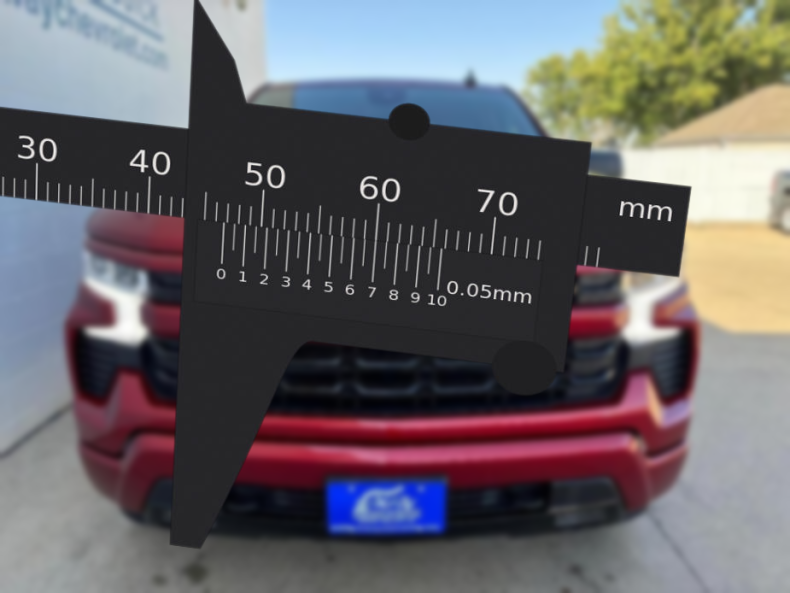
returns 46.7 mm
